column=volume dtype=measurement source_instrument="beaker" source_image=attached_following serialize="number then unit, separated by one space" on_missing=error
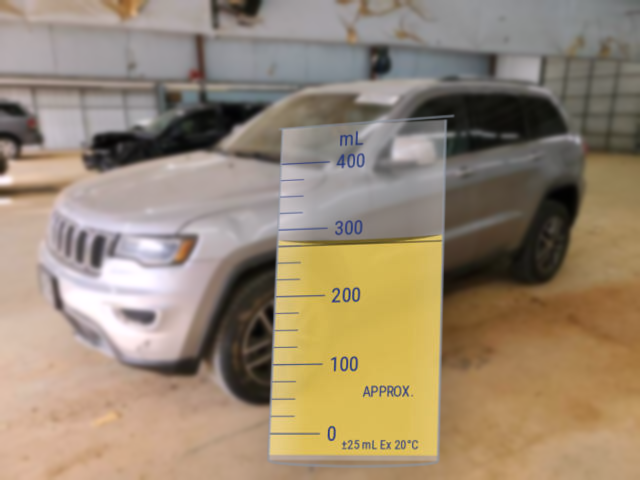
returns 275 mL
